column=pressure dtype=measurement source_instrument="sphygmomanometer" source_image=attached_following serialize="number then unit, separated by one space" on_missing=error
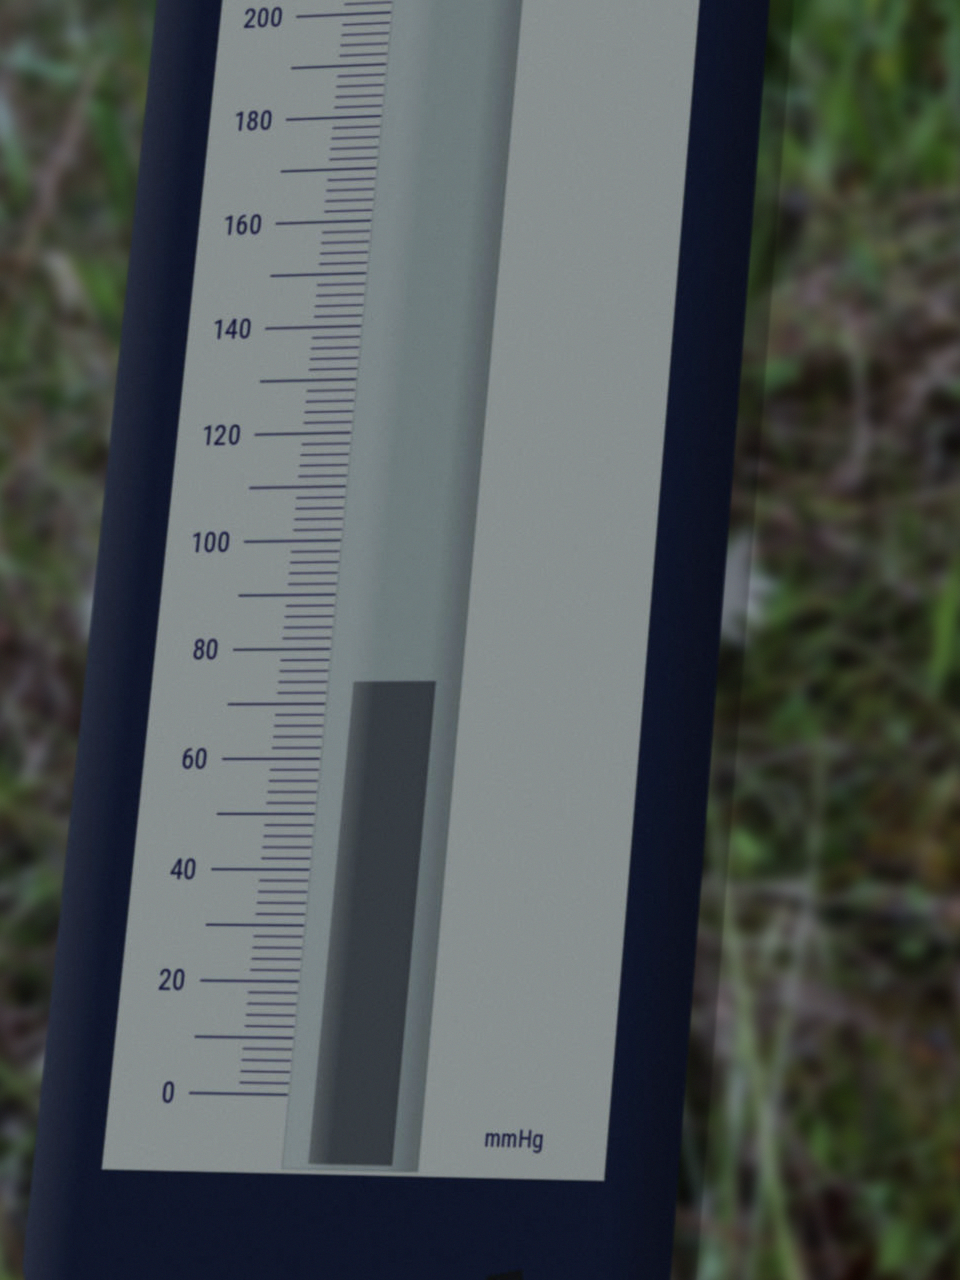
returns 74 mmHg
